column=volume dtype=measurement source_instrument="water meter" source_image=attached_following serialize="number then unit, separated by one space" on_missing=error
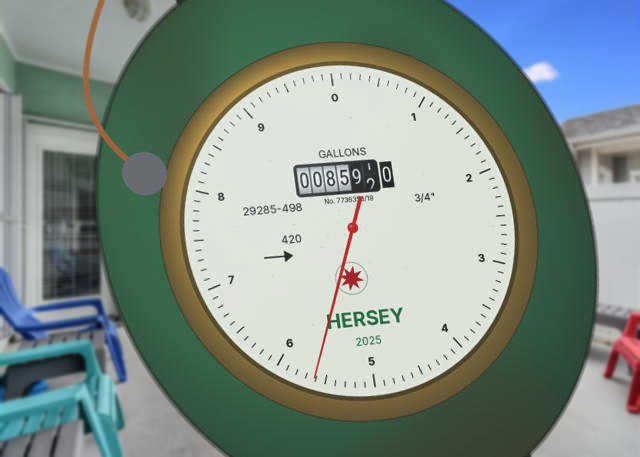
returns 85915.6 gal
